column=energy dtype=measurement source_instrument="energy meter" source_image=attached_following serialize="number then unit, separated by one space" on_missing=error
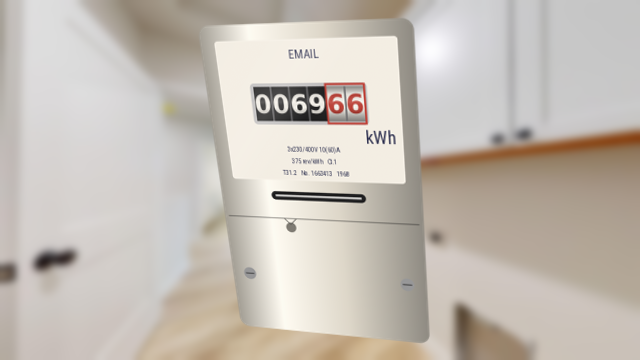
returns 69.66 kWh
